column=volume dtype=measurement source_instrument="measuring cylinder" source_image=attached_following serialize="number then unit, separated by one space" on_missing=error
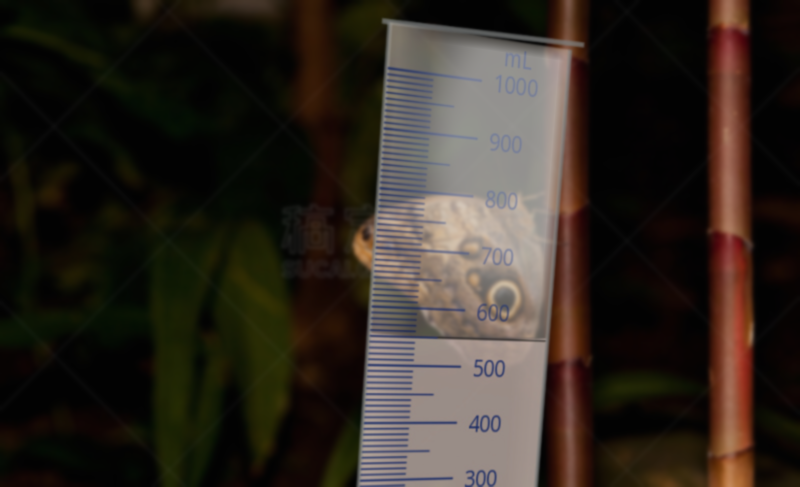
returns 550 mL
